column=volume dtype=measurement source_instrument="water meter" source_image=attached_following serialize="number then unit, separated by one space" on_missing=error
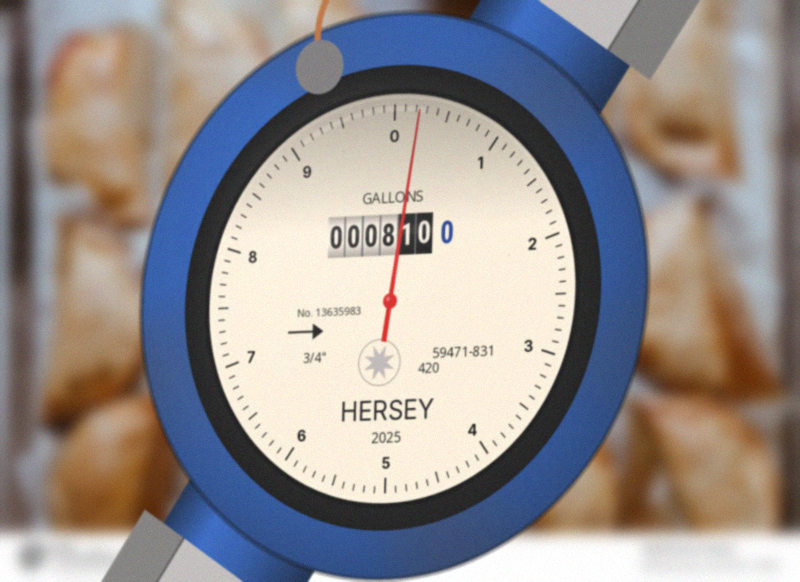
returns 8100.2 gal
